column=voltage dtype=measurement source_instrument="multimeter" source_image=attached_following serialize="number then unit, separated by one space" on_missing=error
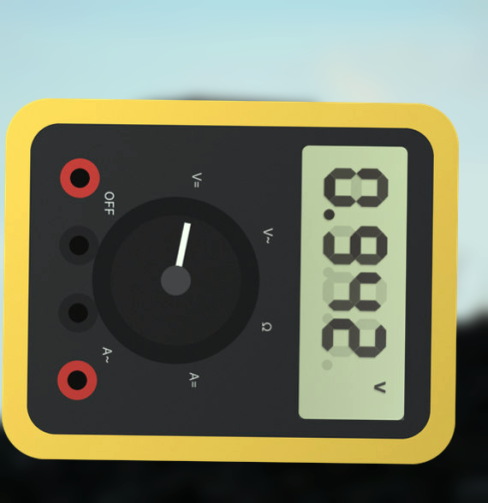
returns 0.942 V
